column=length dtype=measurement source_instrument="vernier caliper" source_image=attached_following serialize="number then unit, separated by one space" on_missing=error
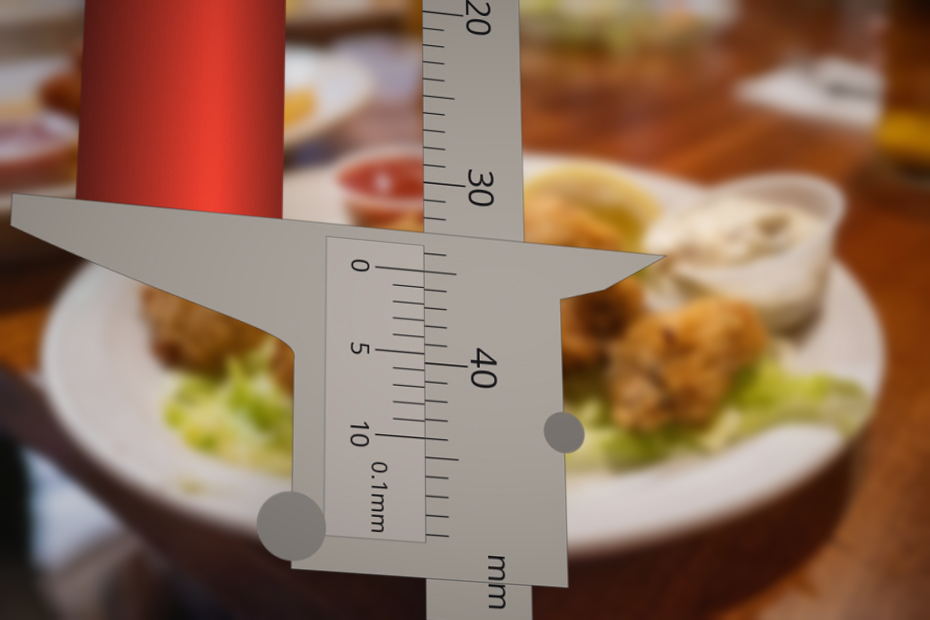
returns 35.0 mm
